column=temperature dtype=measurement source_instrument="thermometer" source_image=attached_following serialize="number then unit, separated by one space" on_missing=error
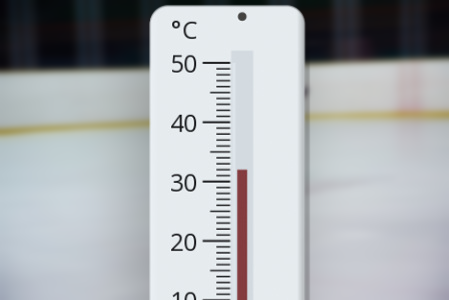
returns 32 °C
